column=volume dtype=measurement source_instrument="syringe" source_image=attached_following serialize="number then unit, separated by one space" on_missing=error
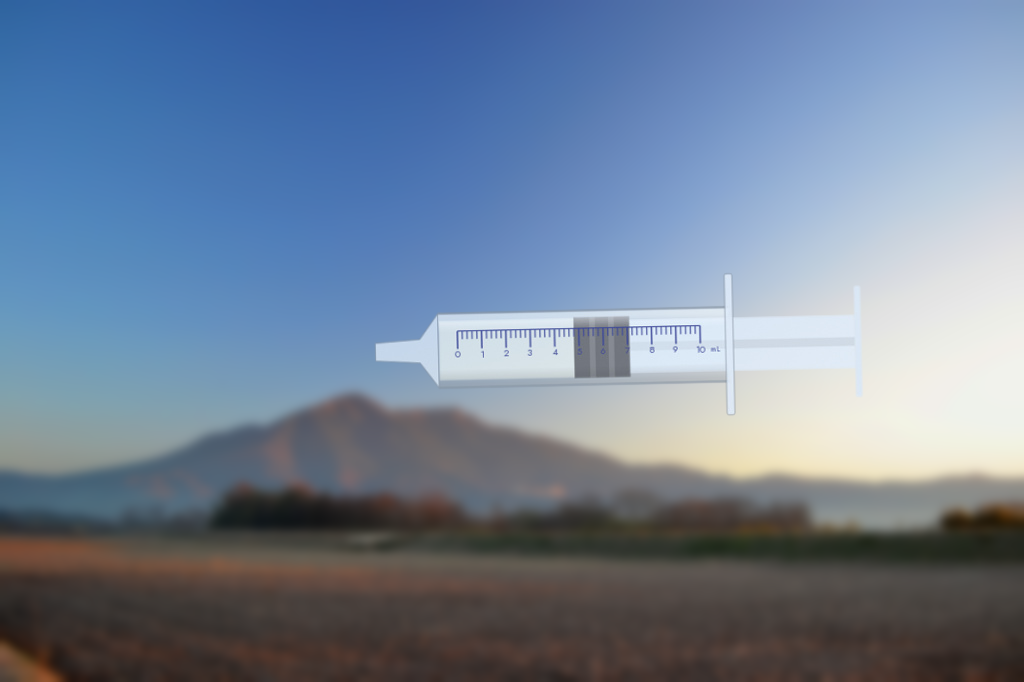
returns 4.8 mL
